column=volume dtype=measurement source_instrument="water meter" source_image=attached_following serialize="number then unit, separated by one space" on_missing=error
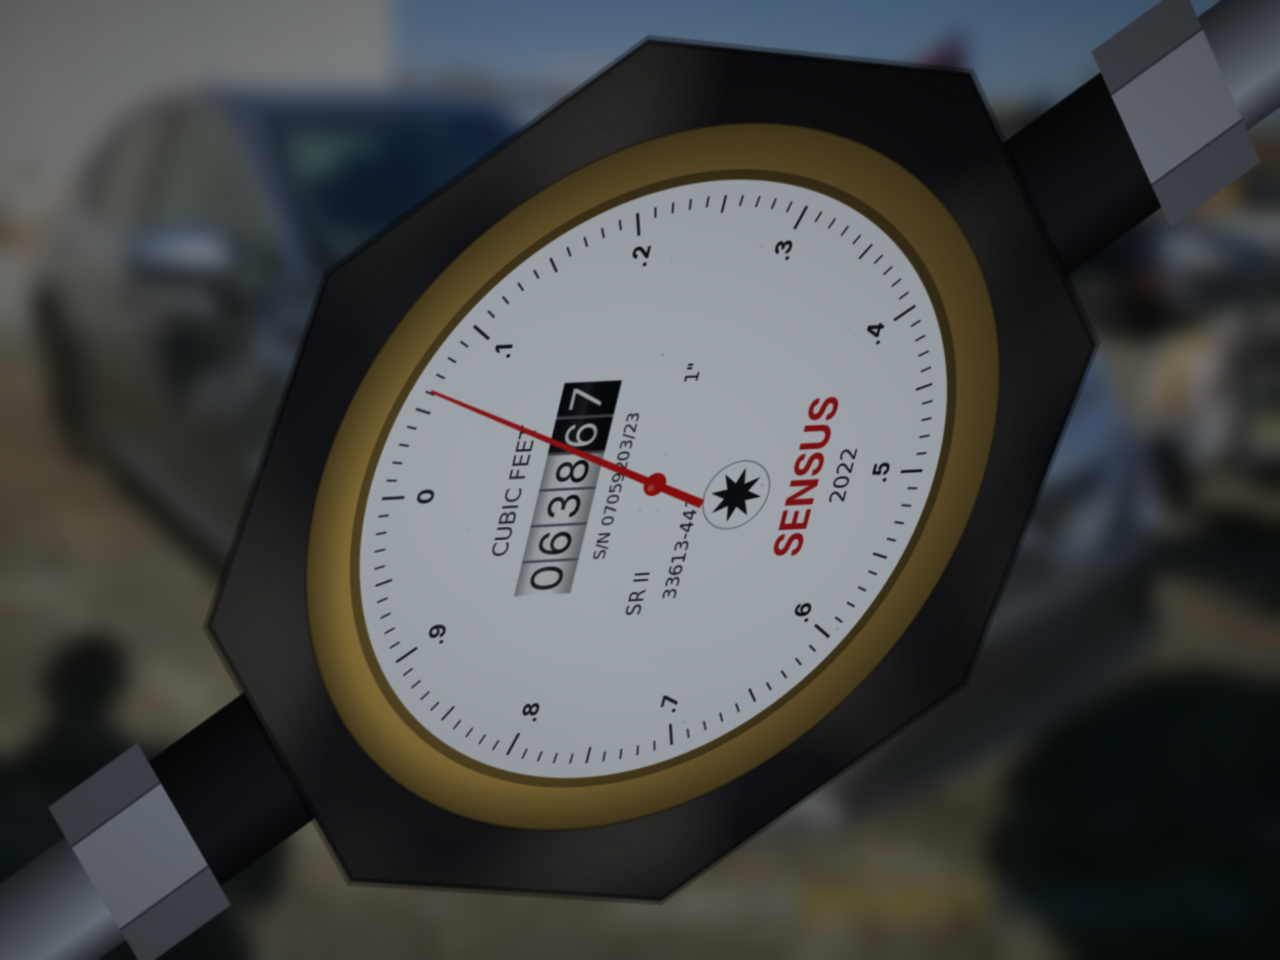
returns 63867.06 ft³
